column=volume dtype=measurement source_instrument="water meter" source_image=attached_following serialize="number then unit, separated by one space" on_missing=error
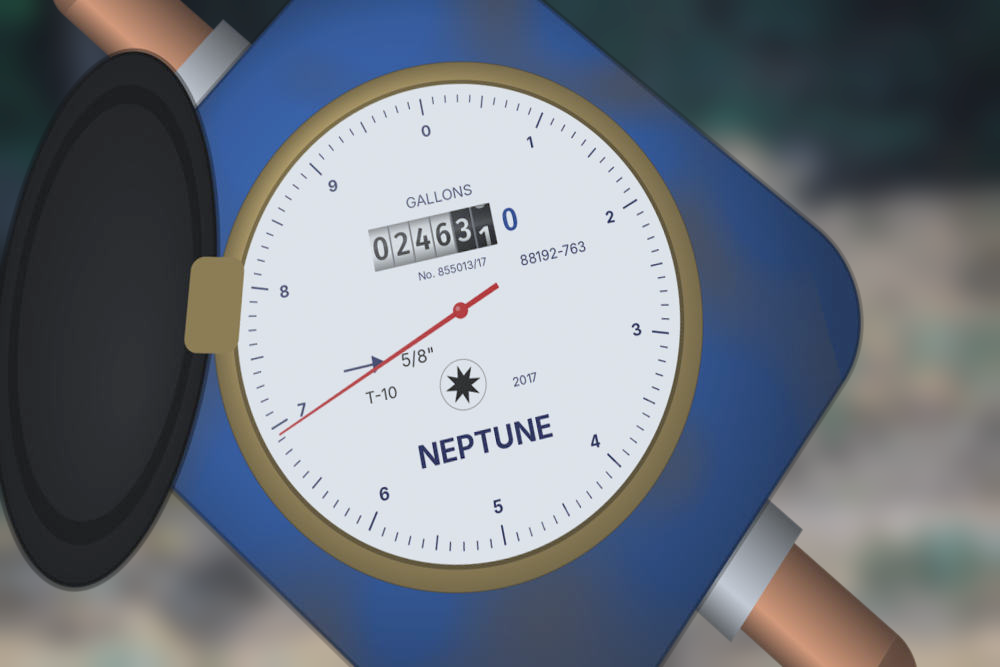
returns 246306.9 gal
